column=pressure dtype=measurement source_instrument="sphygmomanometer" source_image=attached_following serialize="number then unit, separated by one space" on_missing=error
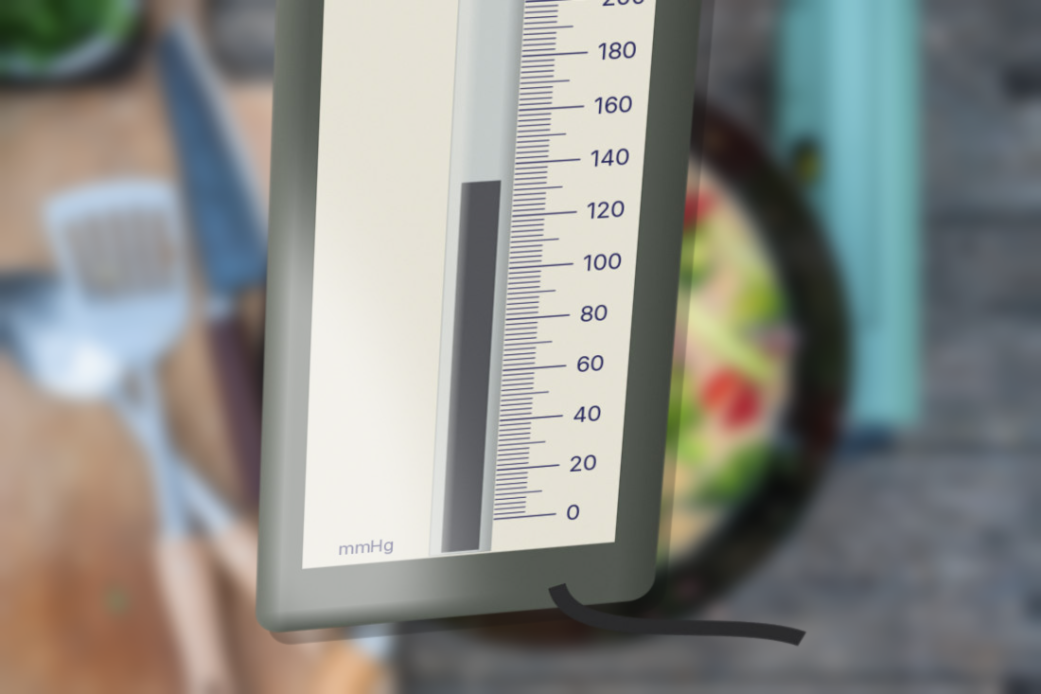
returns 134 mmHg
